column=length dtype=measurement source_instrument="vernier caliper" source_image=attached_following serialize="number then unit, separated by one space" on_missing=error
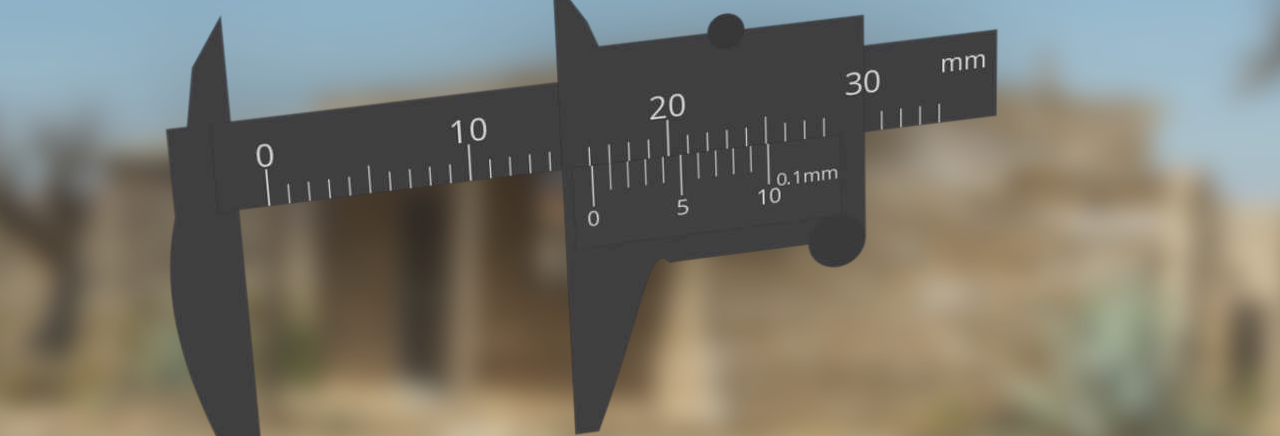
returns 16.1 mm
